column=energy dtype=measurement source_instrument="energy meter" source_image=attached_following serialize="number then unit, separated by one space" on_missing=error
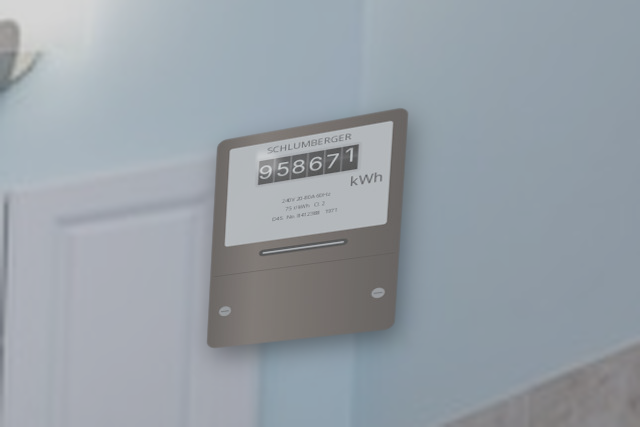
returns 958671 kWh
